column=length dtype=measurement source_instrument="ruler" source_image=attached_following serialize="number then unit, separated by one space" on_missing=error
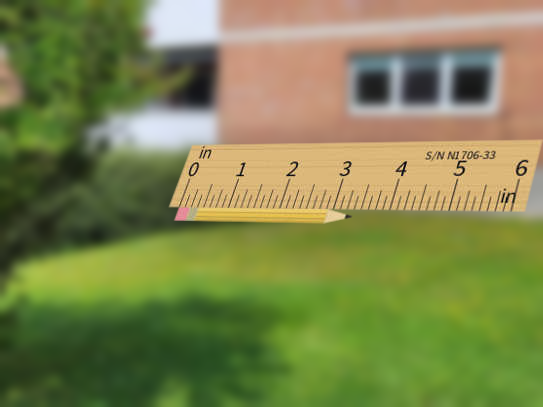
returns 3.375 in
